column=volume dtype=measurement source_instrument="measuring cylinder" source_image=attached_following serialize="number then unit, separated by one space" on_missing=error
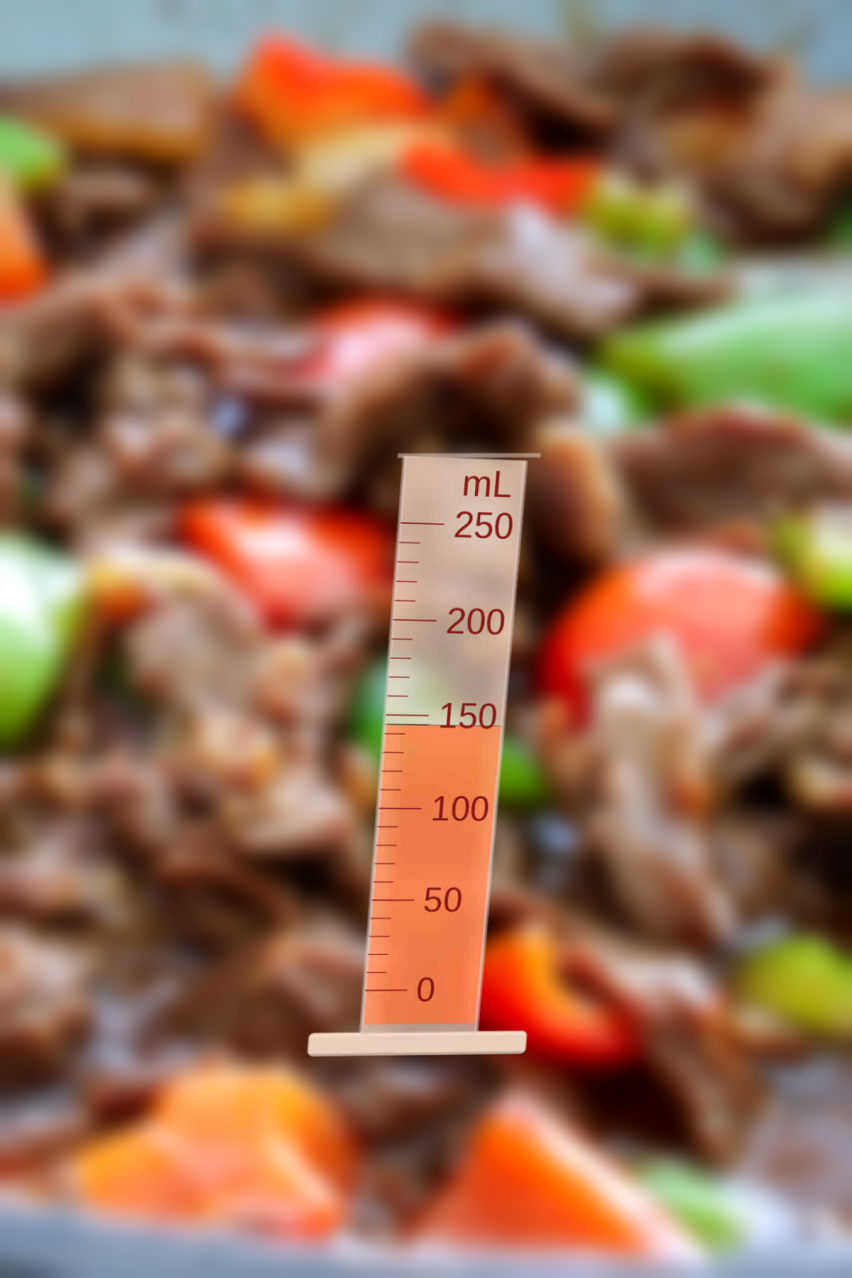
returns 145 mL
